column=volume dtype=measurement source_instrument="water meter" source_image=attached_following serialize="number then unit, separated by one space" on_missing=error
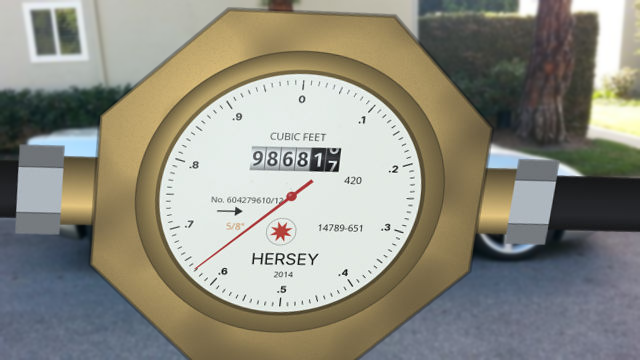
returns 986816.63 ft³
